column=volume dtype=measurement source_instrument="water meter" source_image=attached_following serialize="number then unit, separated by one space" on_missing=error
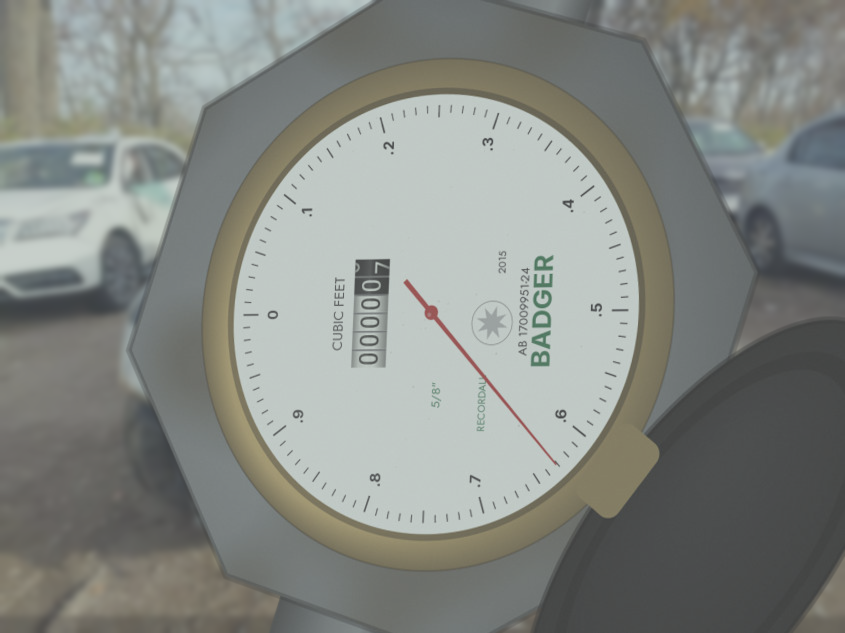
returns 6.63 ft³
